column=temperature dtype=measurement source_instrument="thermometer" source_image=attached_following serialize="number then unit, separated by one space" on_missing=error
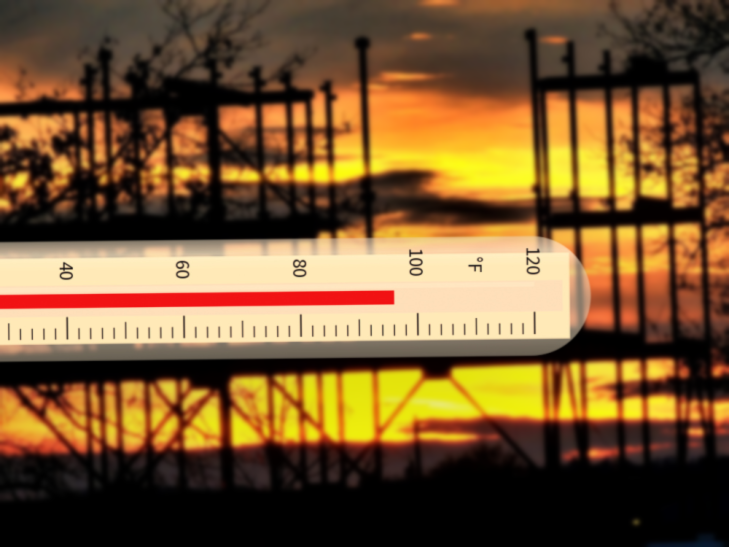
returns 96 °F
